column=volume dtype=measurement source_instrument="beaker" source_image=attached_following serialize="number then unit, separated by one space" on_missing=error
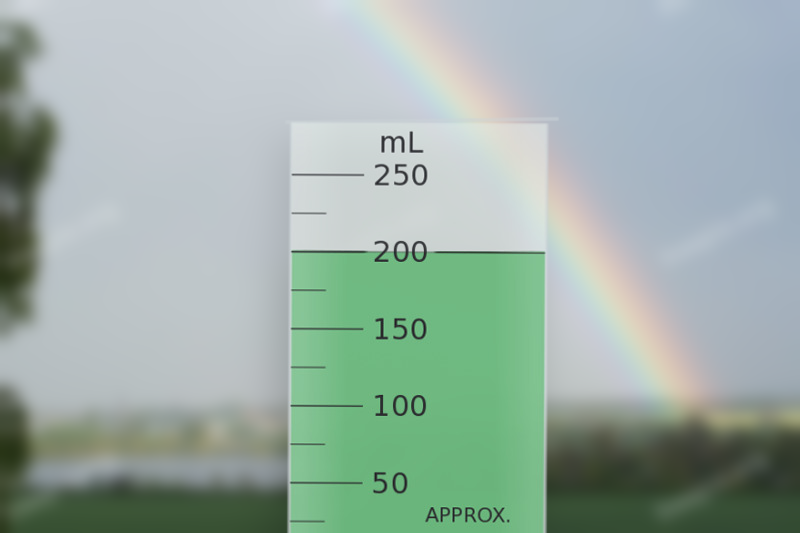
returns 200 mL
